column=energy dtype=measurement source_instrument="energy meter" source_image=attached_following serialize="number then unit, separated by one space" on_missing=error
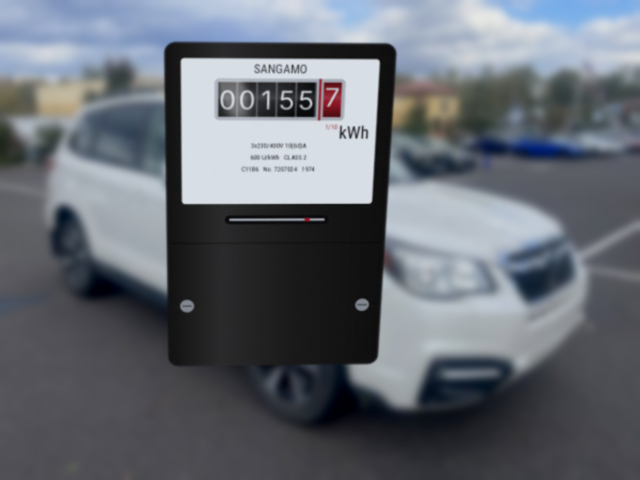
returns 155.7 kWh
